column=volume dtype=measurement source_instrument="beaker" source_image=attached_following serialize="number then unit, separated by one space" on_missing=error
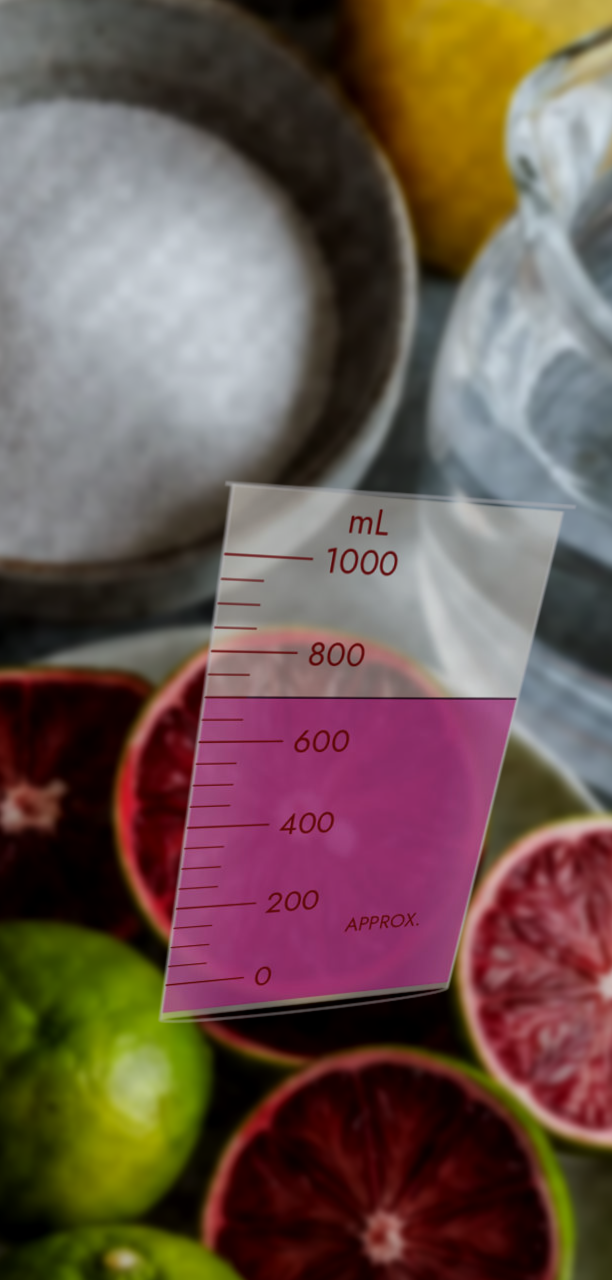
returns 700 mL
